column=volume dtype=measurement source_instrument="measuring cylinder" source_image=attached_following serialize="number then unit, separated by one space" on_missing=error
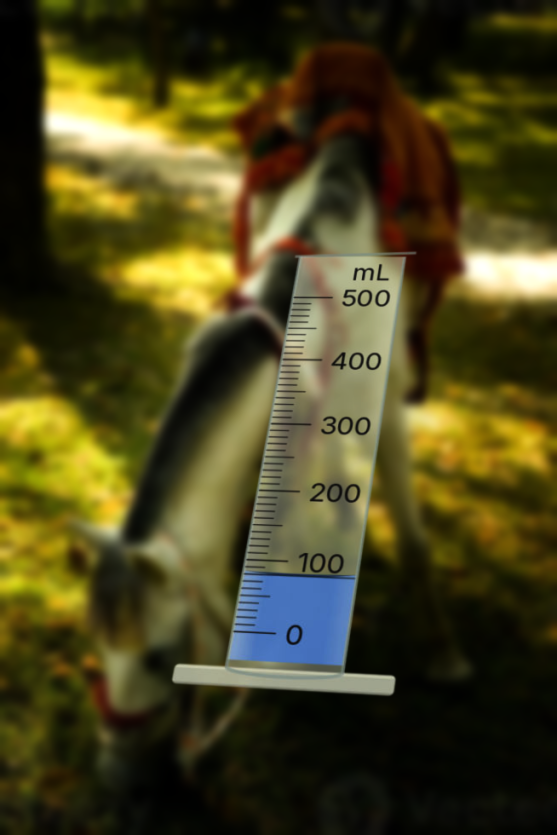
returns 80 mL
